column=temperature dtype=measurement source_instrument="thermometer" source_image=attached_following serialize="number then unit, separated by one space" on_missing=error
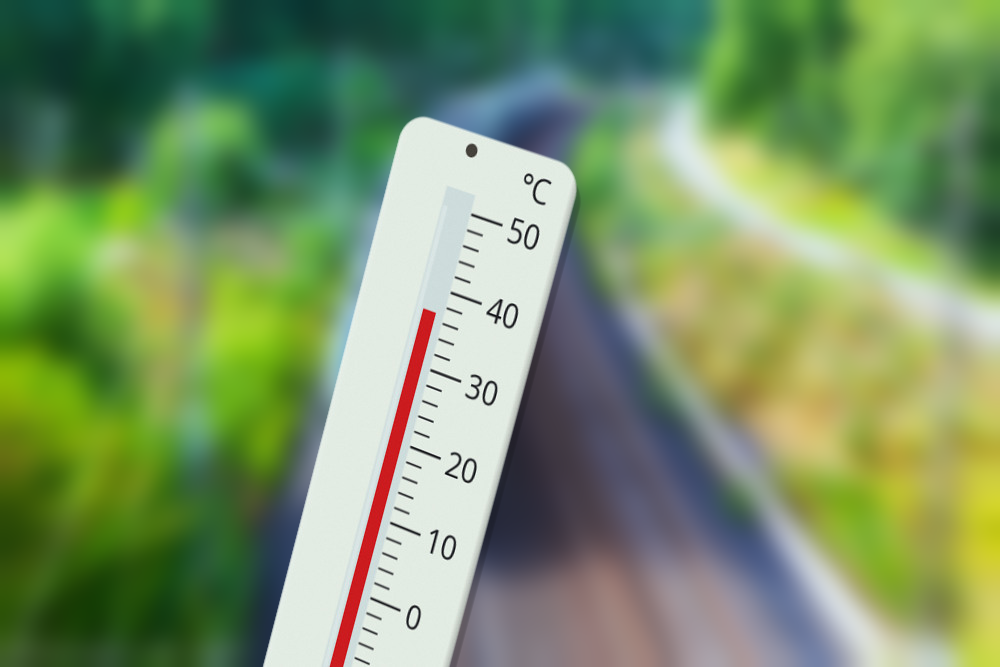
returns 37 °C
